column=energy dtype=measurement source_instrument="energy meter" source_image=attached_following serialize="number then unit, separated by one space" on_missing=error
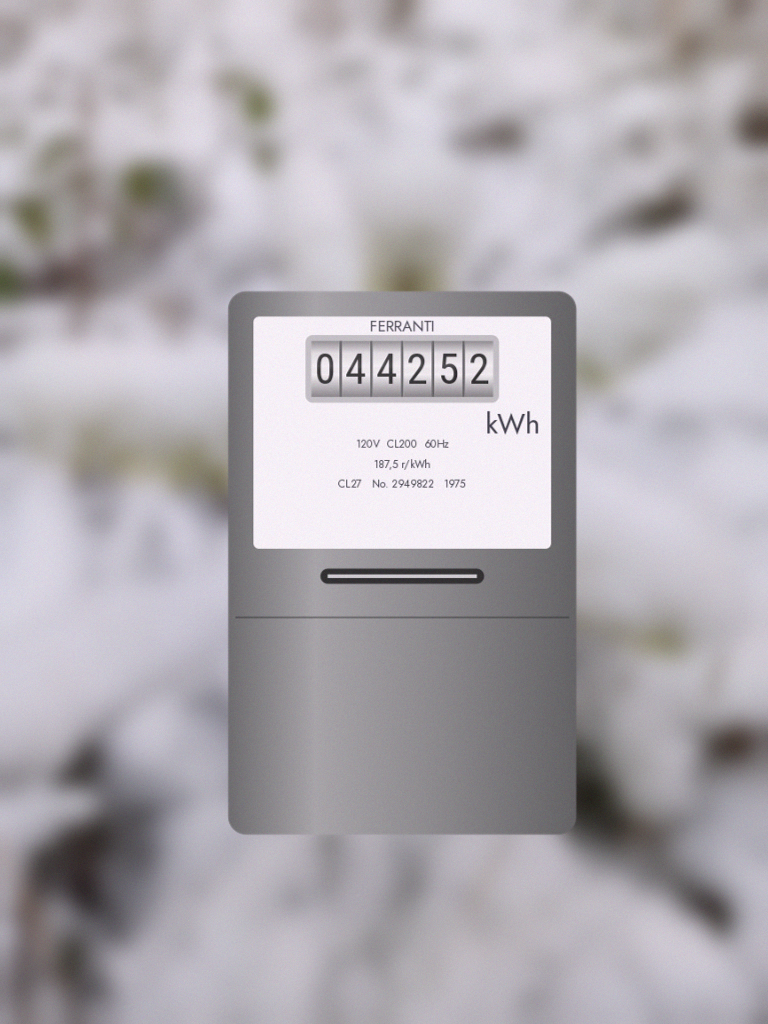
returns 44252 kWh
